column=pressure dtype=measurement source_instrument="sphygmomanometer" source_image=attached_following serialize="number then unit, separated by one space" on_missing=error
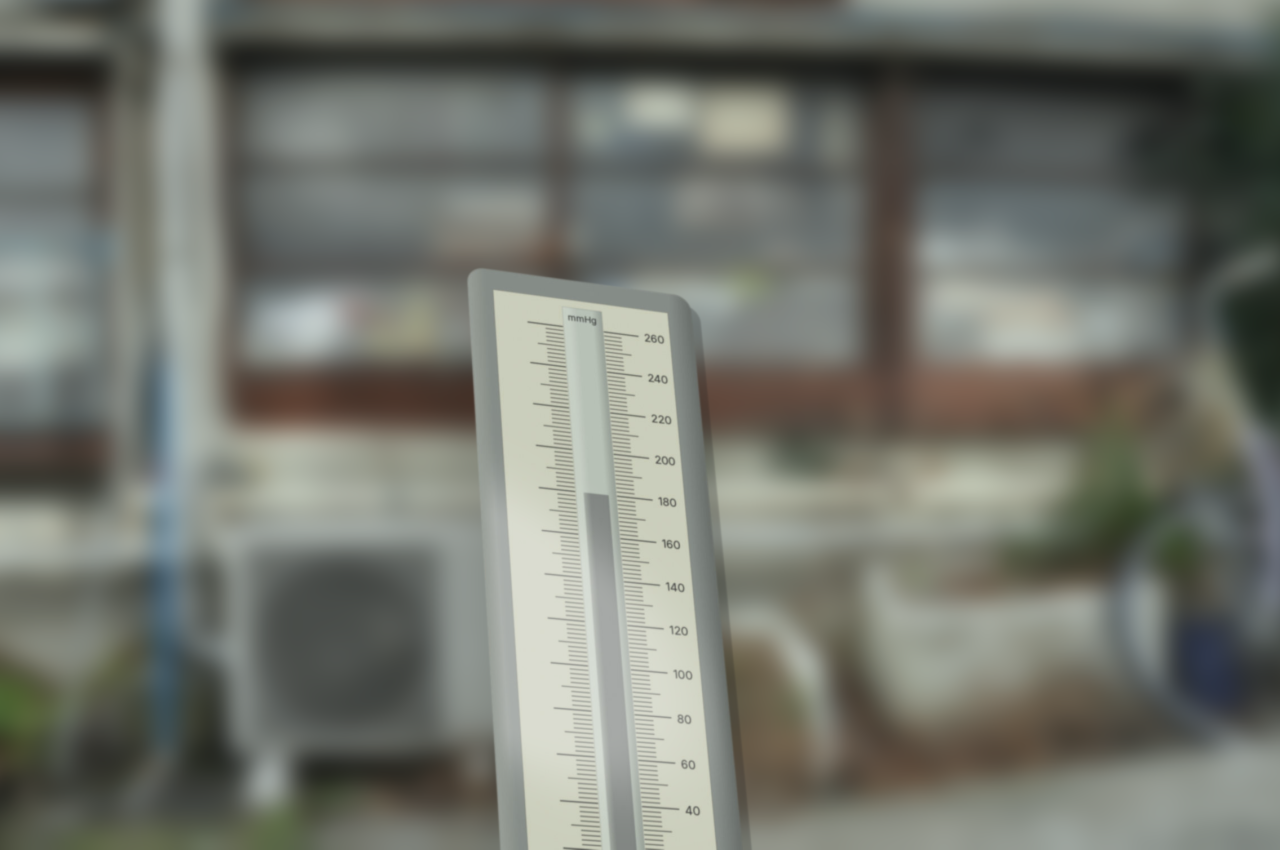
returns 180 mmHg
